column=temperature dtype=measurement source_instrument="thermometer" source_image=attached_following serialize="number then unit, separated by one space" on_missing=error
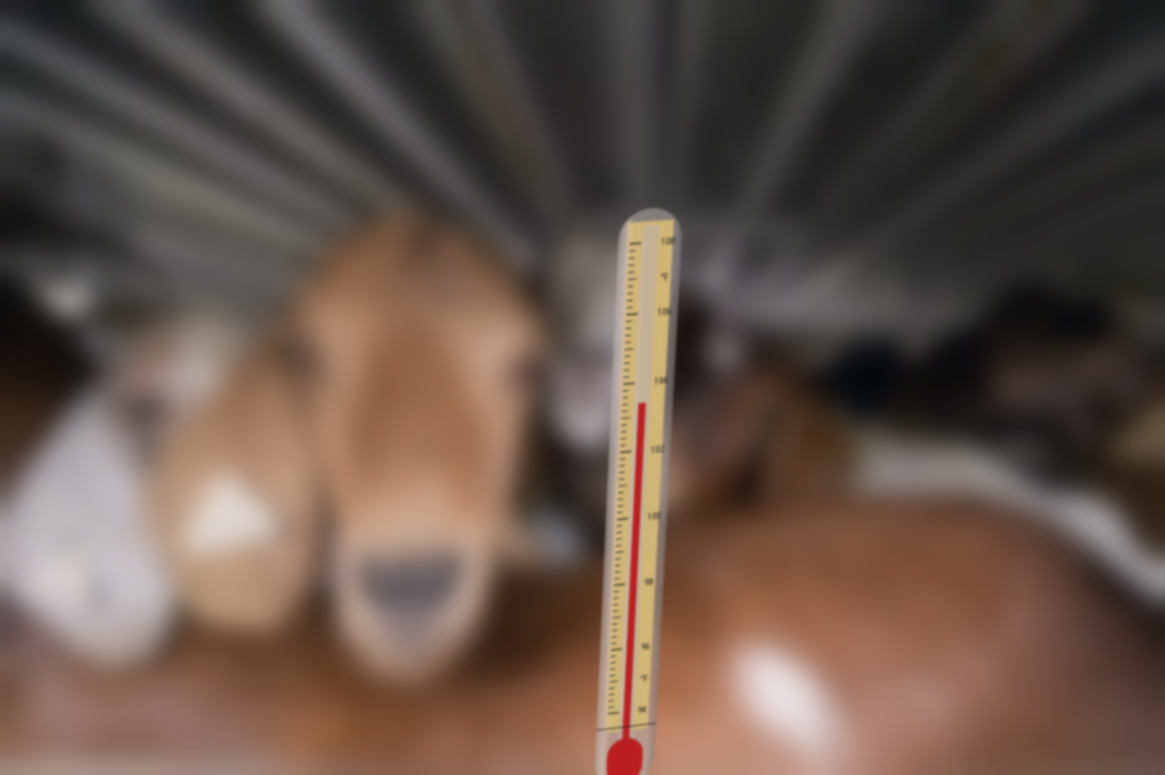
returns 103.4 °F
